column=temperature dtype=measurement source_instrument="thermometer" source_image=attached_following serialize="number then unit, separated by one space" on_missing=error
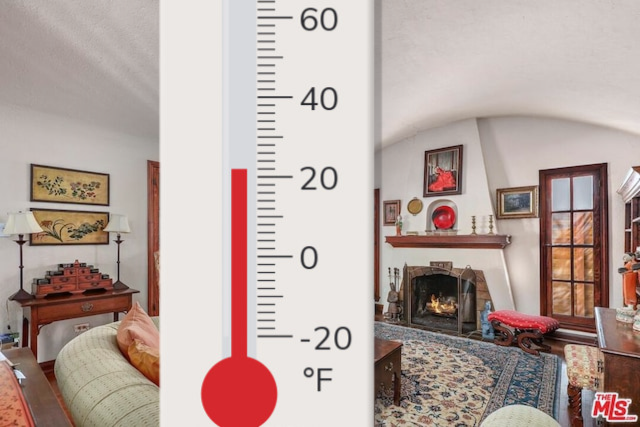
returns 22 °F
